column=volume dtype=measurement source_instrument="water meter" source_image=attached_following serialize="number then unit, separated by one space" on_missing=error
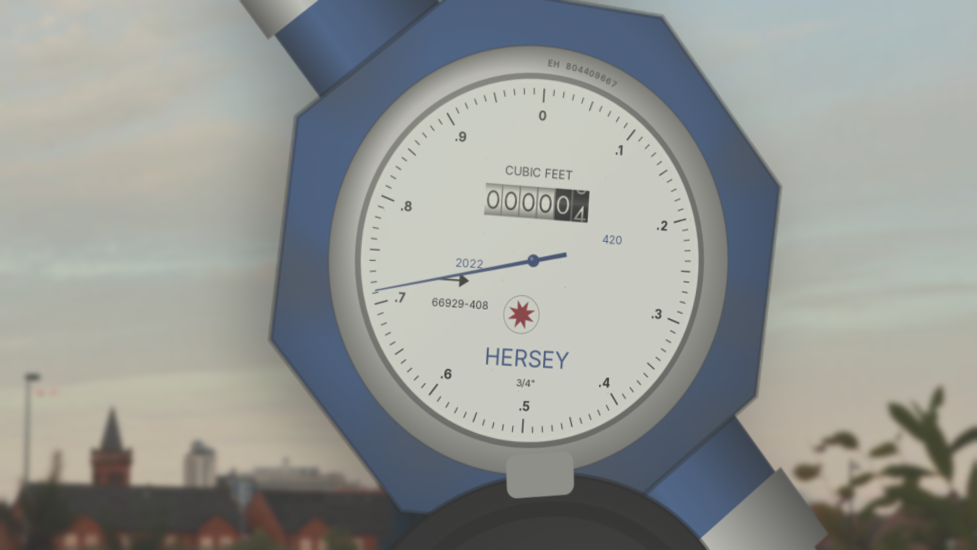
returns 3.71 ft³
